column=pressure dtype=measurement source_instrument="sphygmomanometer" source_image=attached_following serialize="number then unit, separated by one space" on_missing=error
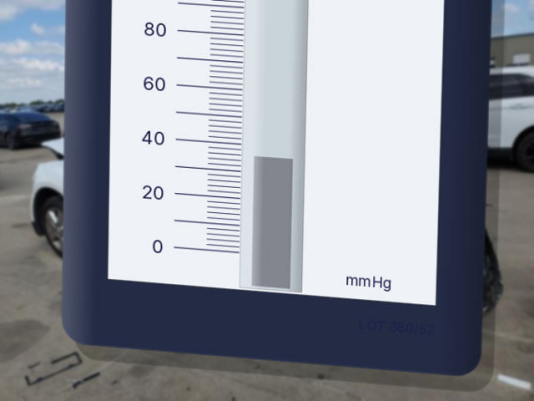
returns 36 mmHg
